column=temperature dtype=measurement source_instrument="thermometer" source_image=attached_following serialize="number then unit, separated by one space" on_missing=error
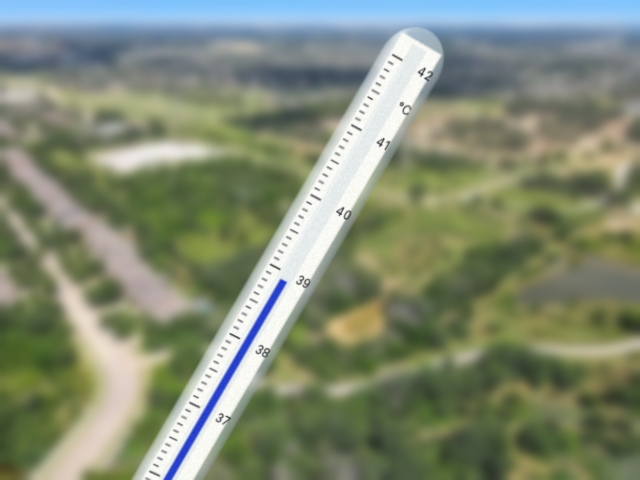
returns 38.9 °C
